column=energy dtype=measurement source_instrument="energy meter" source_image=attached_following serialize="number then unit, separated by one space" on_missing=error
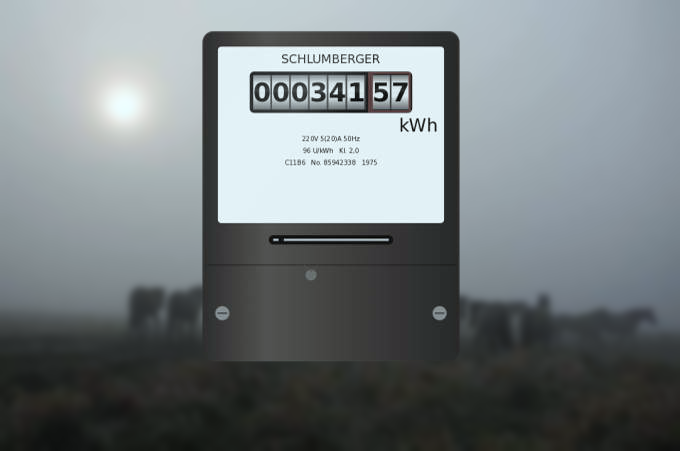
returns 341.57 kWh
